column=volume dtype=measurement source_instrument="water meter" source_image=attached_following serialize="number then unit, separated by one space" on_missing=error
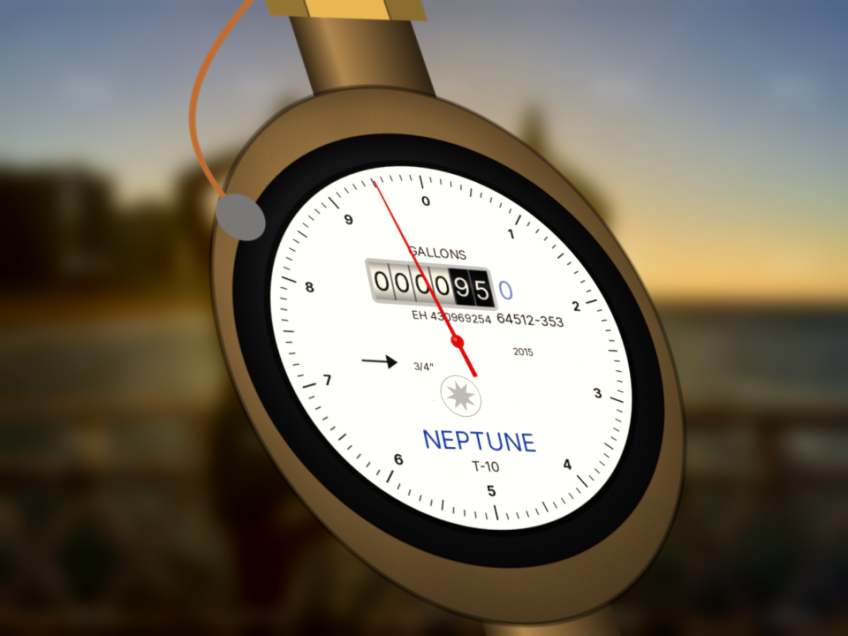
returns 949.5 gal
